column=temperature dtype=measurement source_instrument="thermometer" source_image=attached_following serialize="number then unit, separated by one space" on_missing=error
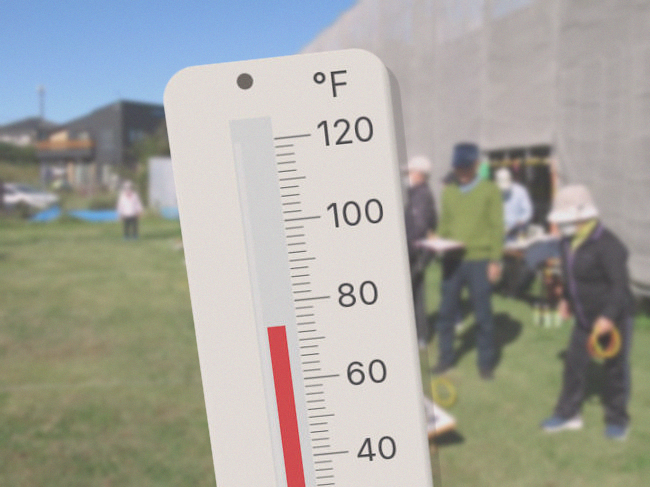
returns 74 °F
